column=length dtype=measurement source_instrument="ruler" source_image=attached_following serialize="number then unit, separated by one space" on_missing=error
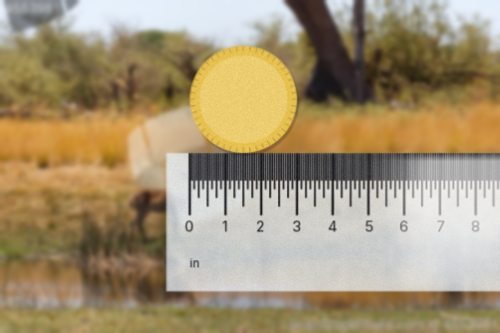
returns 3 in
